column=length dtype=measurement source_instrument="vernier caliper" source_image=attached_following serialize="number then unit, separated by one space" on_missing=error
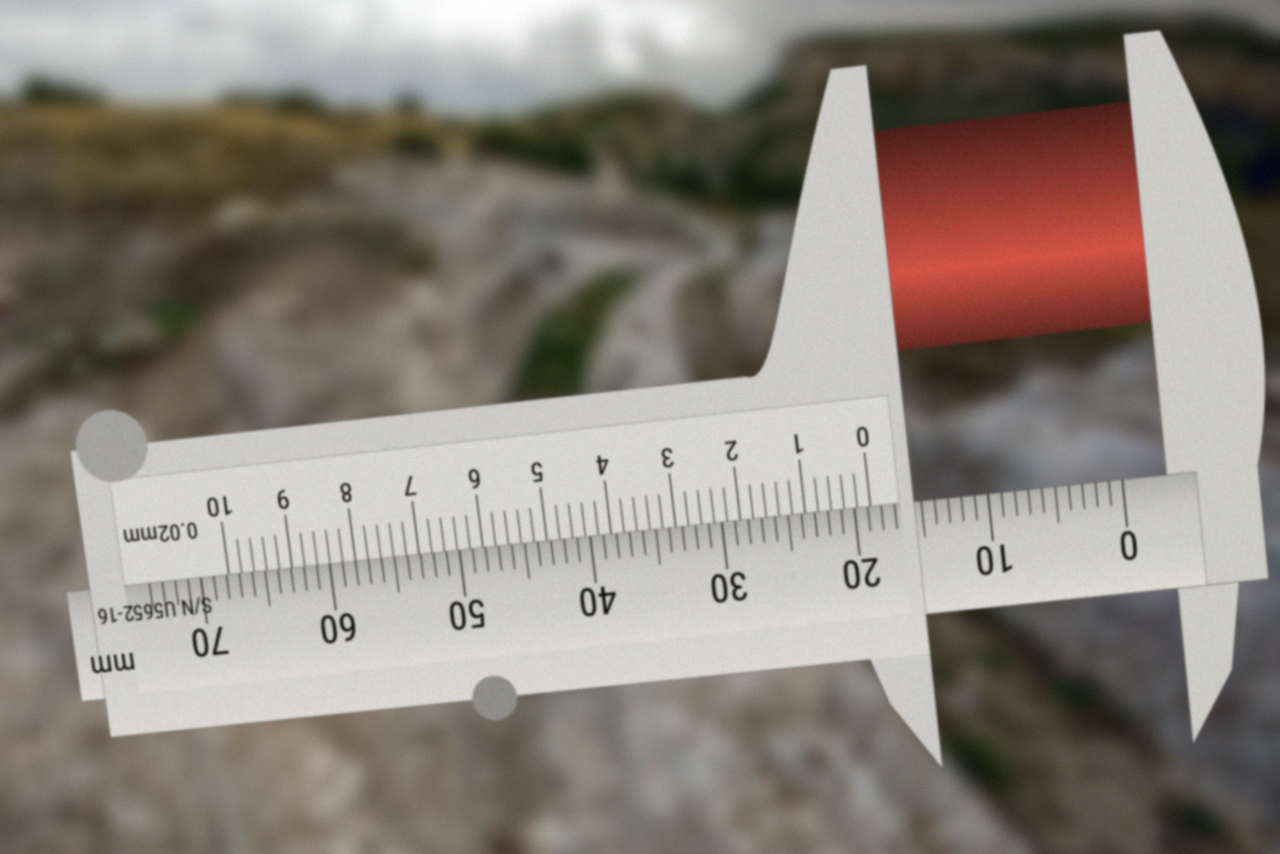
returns 18.8 mm
